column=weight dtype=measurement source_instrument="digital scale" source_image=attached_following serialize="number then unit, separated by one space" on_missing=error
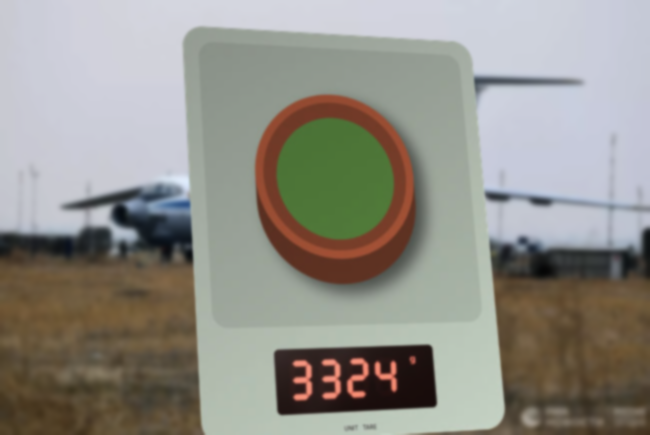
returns 3324 g
